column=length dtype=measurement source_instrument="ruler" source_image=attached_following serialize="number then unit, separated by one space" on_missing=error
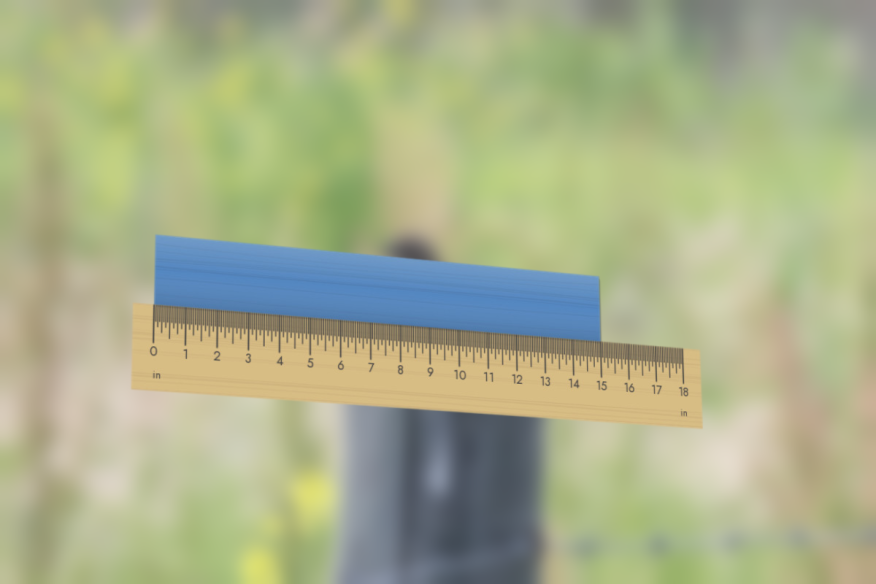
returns 15 in
